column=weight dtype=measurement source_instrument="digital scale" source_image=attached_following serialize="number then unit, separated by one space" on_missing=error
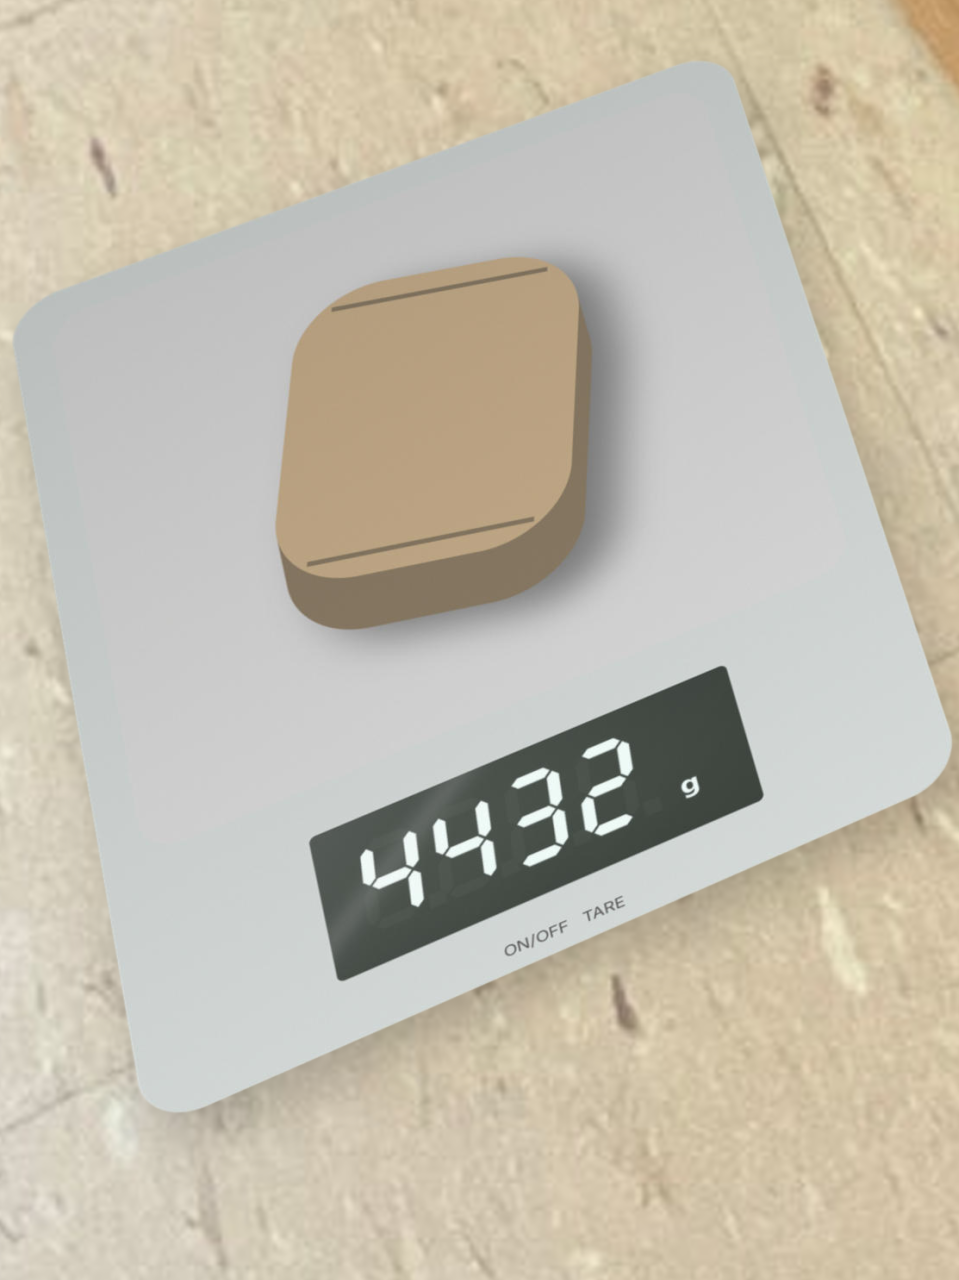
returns 4432 g
